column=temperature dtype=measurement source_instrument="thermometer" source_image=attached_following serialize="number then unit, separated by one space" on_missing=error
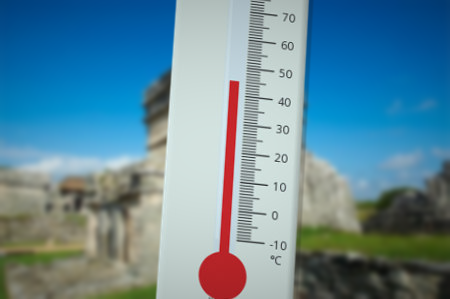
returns 45 °C
